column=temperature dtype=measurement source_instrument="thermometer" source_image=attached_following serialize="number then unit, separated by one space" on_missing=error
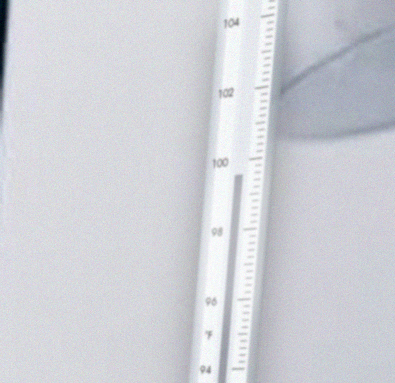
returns 99.6 °F
